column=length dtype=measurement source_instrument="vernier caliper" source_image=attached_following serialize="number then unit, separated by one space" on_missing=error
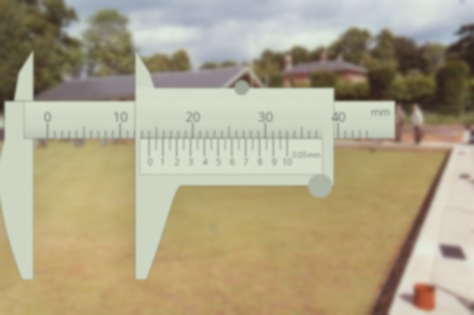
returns 14.0 mm
